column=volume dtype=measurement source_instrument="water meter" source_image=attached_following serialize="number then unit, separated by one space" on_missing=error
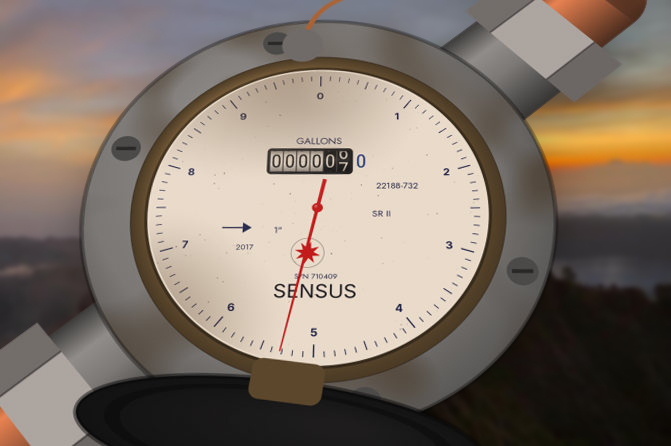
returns 65.3 gal
